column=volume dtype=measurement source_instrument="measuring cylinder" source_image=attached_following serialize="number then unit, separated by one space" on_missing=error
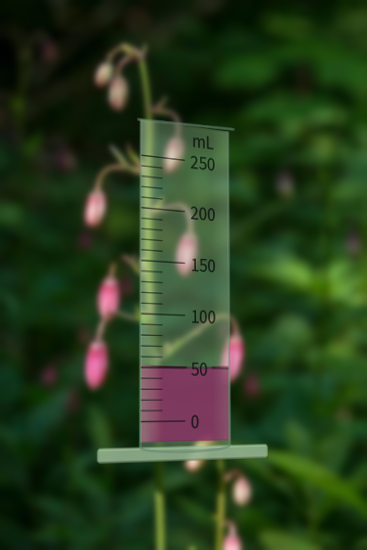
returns 50 mL
